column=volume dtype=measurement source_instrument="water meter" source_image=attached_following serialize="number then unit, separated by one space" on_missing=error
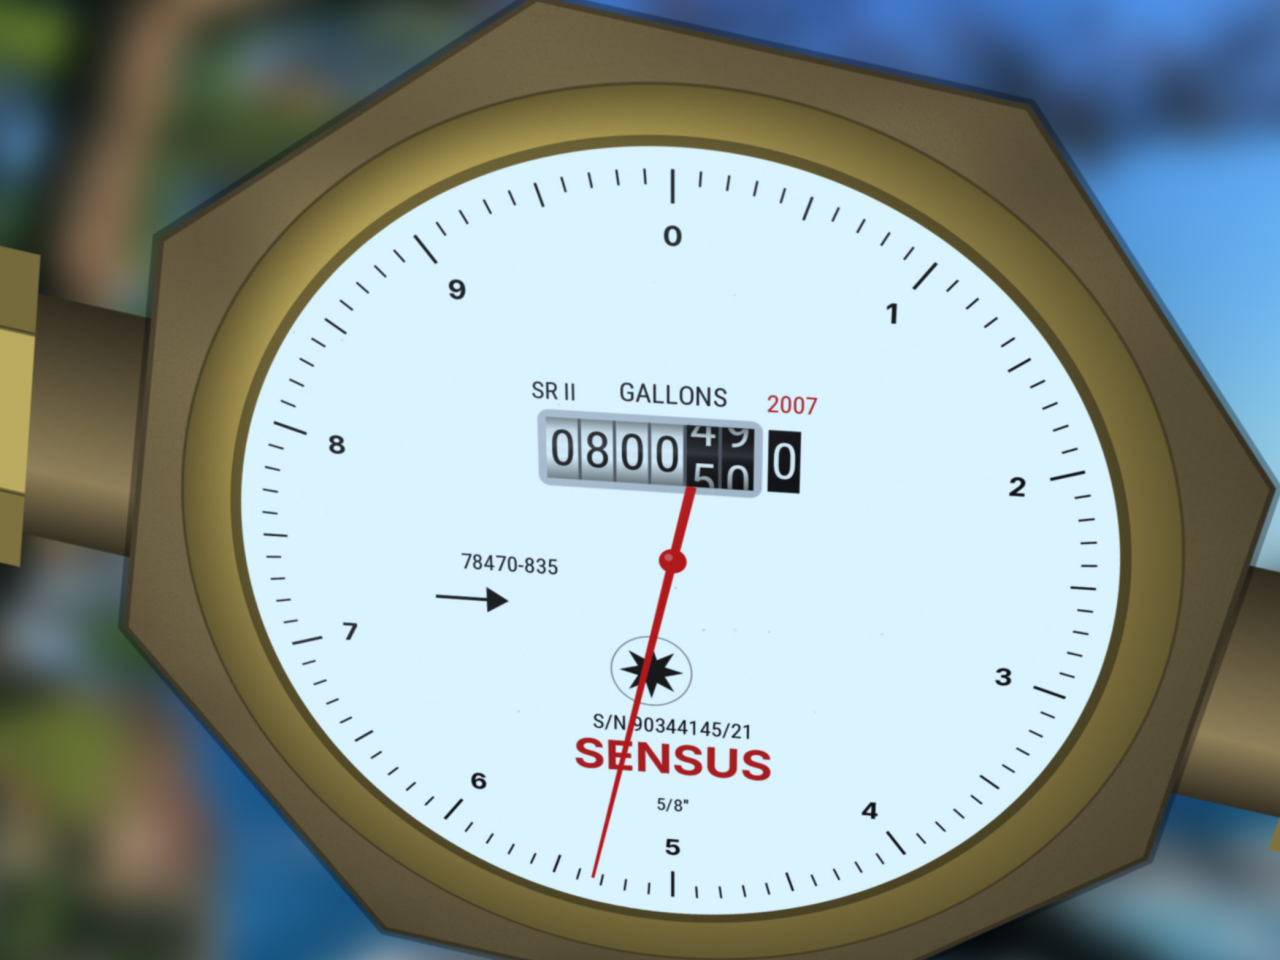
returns 800495.3 gal
